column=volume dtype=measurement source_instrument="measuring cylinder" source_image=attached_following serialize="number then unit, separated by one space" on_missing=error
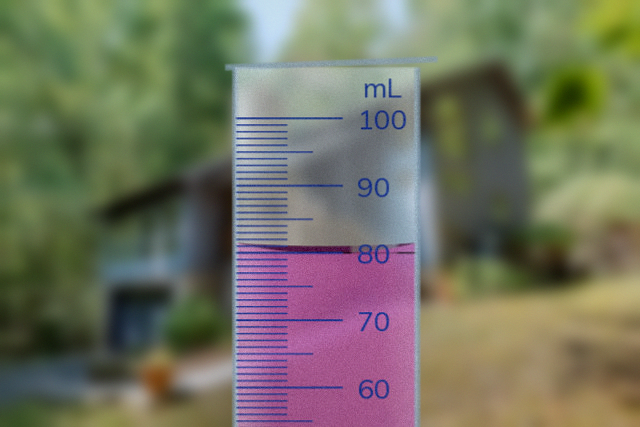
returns 80 mL
